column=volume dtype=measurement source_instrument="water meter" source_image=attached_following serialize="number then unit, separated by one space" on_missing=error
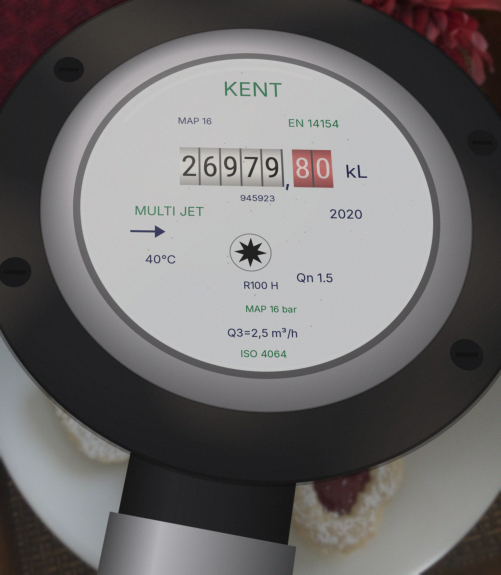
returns 26979.80 kL
